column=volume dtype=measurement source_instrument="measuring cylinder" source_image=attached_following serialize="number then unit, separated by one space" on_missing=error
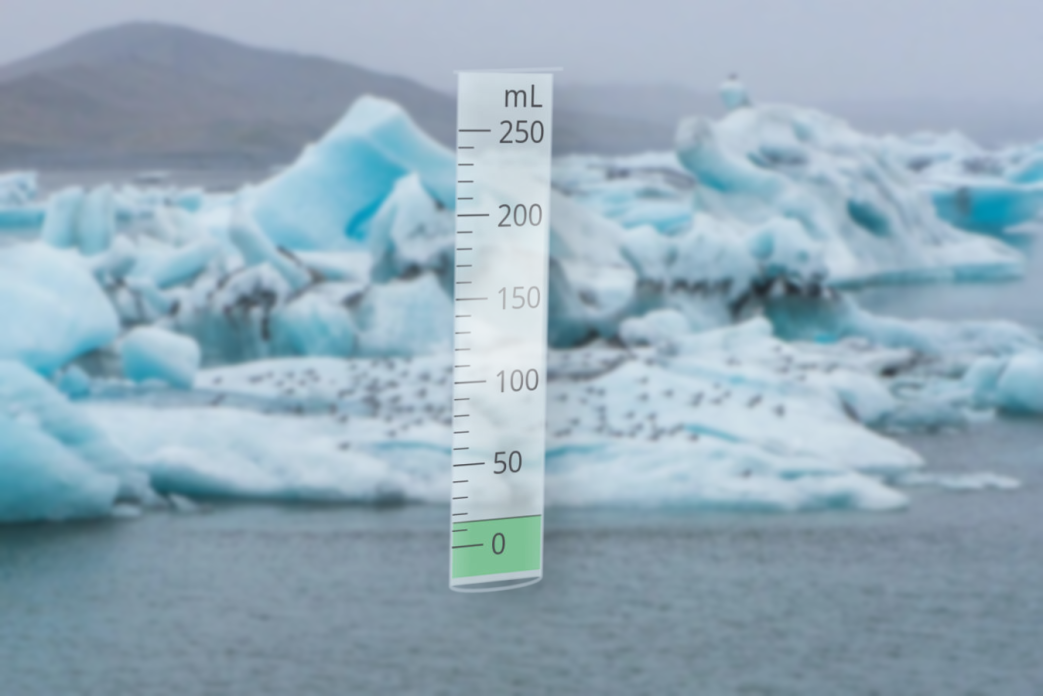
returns 15 mL
